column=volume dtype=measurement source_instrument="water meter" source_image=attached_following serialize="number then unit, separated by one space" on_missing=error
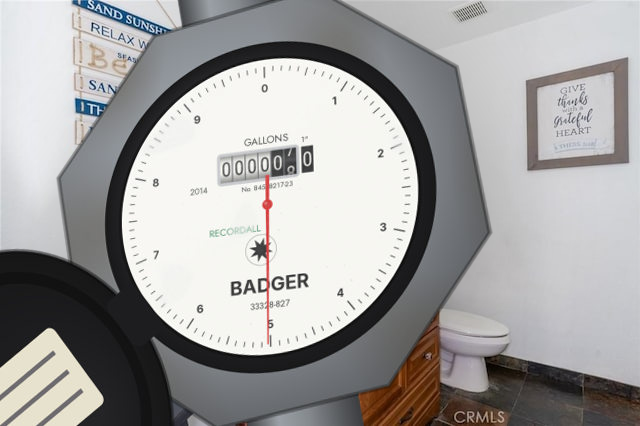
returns 75.0 gal
